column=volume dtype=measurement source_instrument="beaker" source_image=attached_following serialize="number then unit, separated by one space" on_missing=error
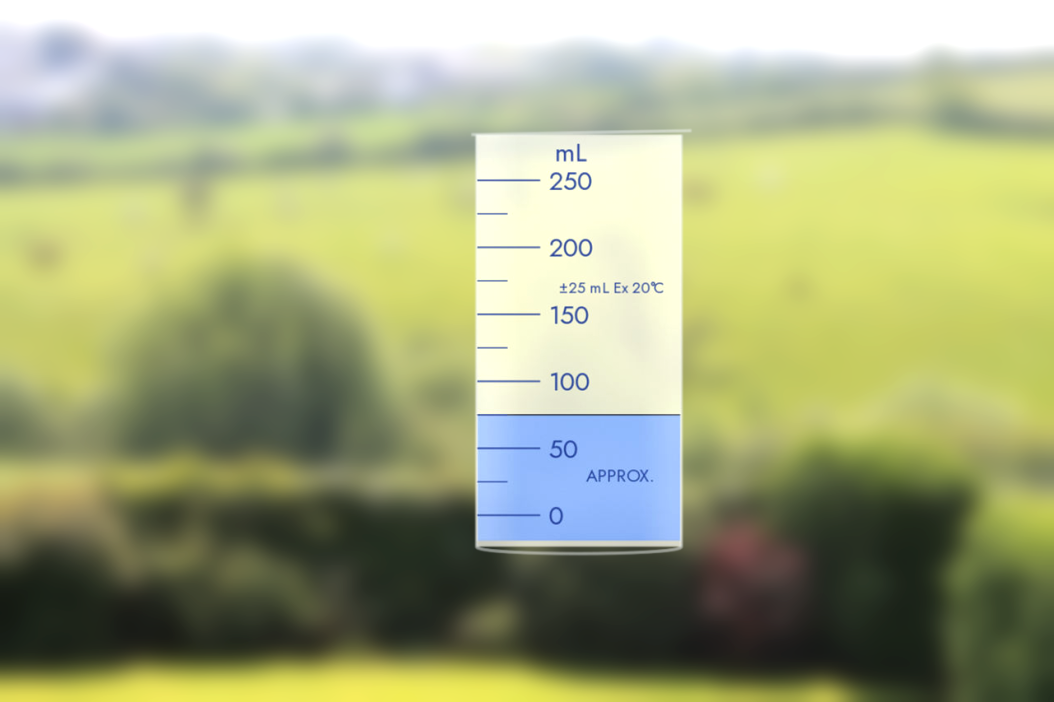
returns 75 mL
